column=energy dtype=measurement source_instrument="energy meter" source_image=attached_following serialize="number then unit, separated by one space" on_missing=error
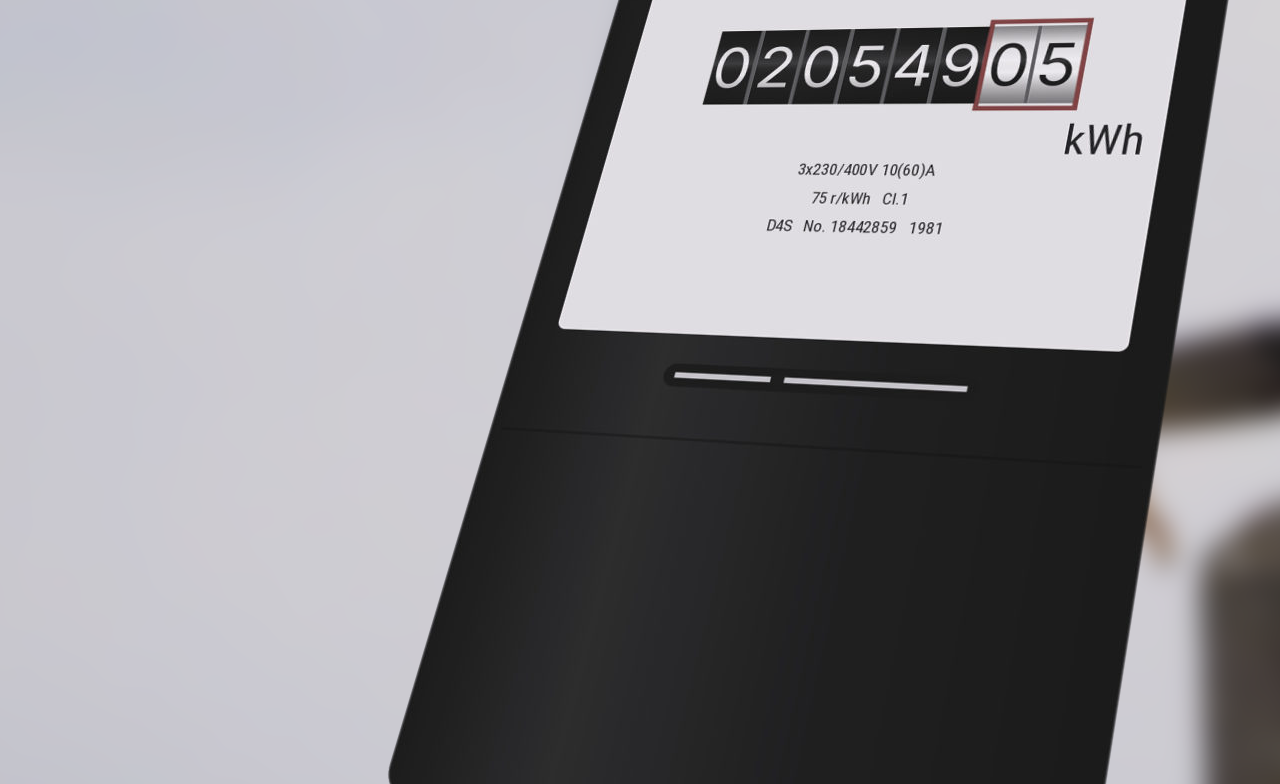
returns 20549.05 kWh
